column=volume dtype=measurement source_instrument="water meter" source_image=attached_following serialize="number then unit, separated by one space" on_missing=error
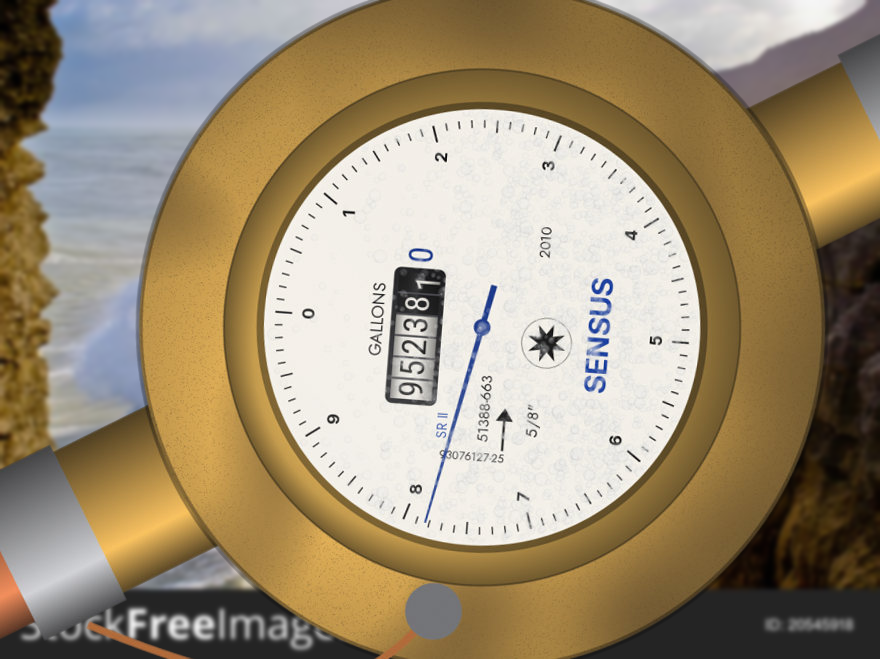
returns 9523807.8 gal
